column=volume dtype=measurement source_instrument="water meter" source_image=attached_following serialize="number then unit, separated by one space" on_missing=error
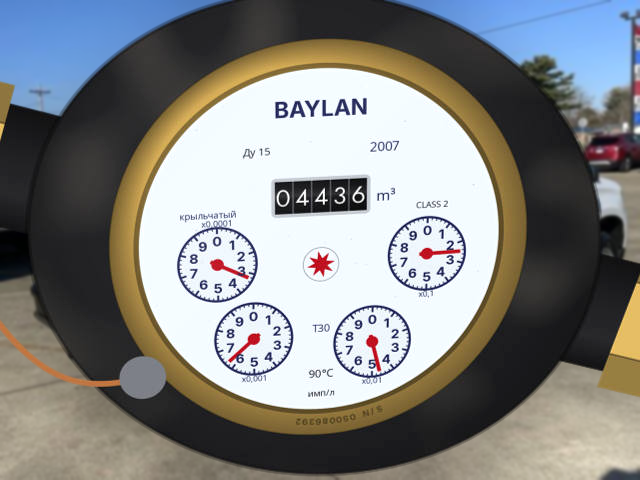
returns 4436.2463 m³
